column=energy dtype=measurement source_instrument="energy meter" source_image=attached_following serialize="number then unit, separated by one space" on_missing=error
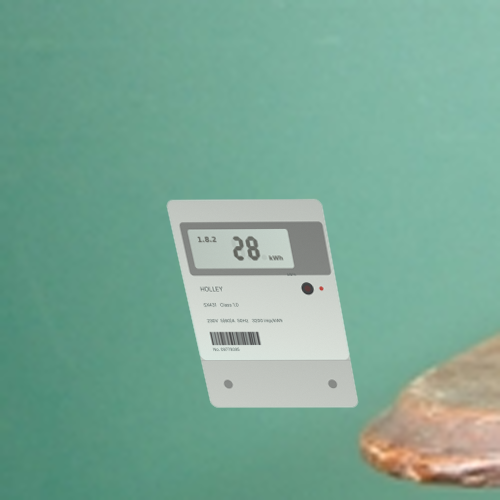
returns 28 kWh
